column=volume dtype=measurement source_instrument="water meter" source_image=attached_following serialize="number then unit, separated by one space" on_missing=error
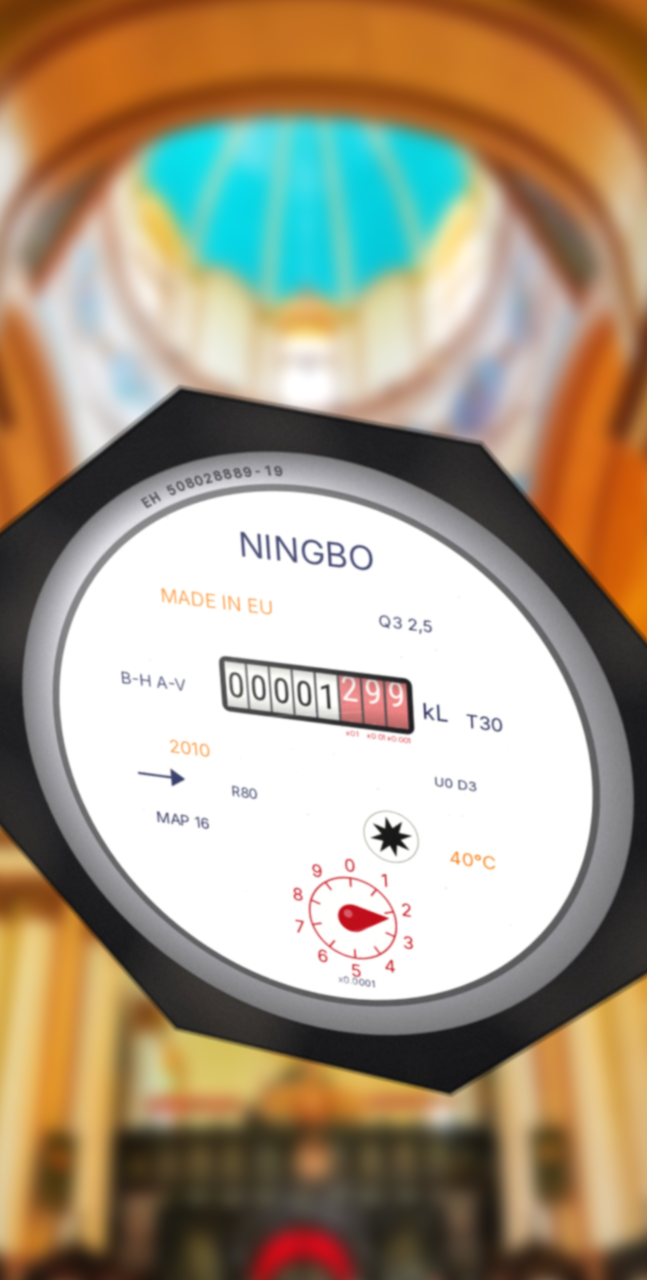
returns 1.2992 kL
